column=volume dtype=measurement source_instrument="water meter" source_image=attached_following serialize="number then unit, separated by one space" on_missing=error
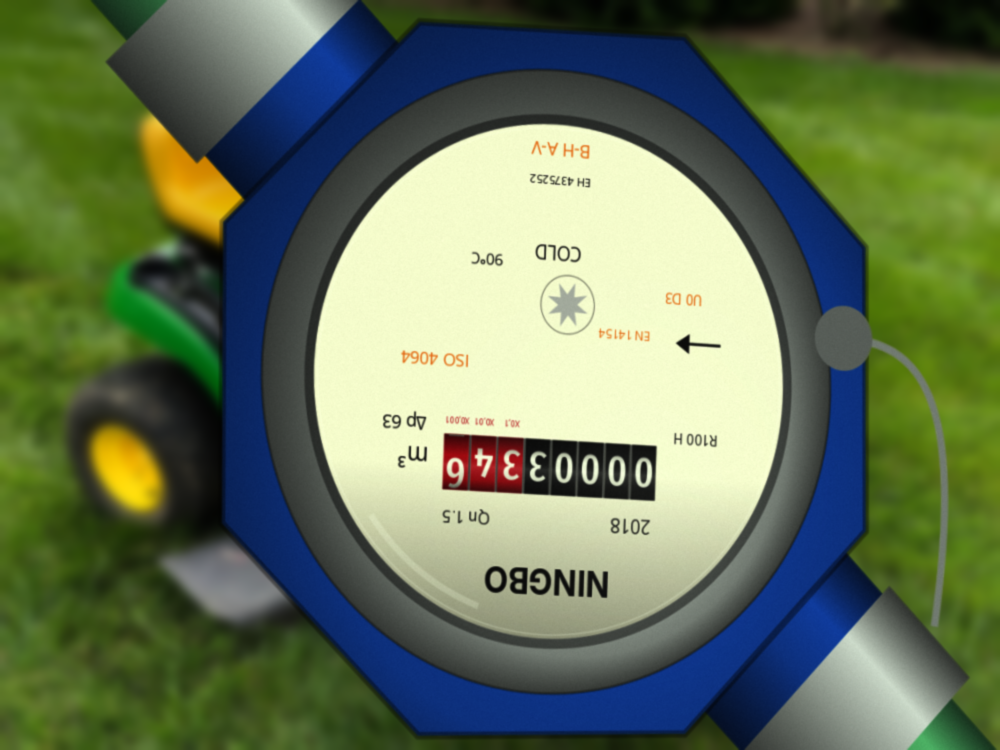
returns 3.346 m³
